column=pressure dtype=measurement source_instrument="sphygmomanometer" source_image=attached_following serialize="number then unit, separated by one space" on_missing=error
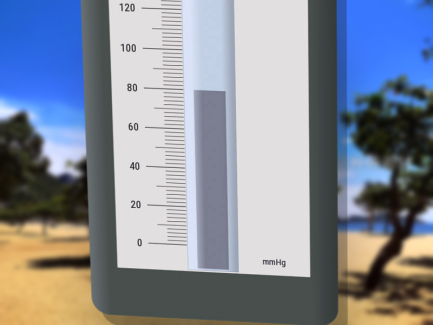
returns 80 mmHg
